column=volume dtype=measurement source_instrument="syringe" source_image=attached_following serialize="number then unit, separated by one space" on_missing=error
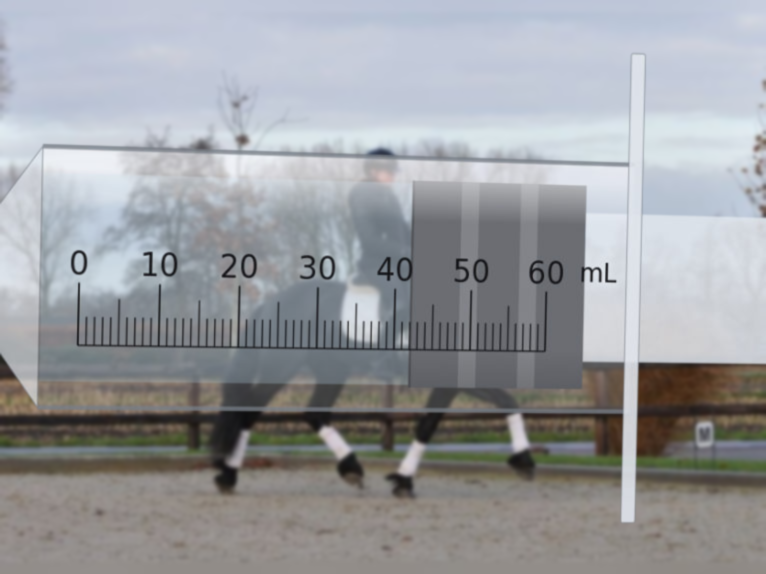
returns 42 mL
